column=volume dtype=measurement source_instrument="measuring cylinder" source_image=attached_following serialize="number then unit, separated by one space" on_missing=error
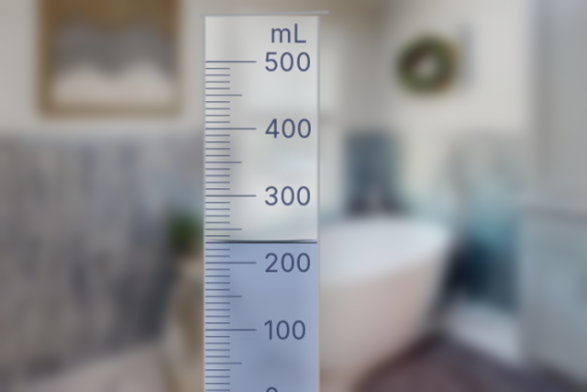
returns 230 mL
